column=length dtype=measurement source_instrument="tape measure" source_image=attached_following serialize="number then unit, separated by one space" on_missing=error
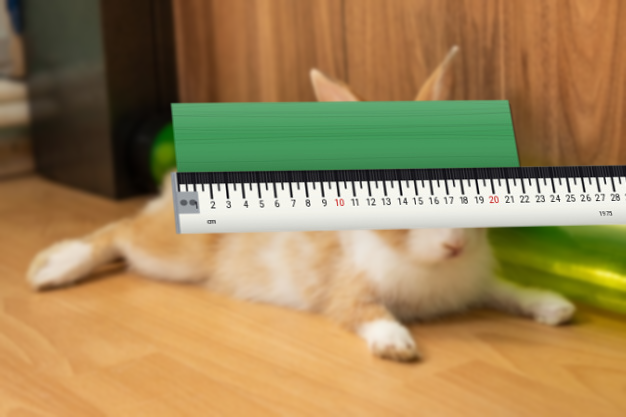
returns 22 cm
